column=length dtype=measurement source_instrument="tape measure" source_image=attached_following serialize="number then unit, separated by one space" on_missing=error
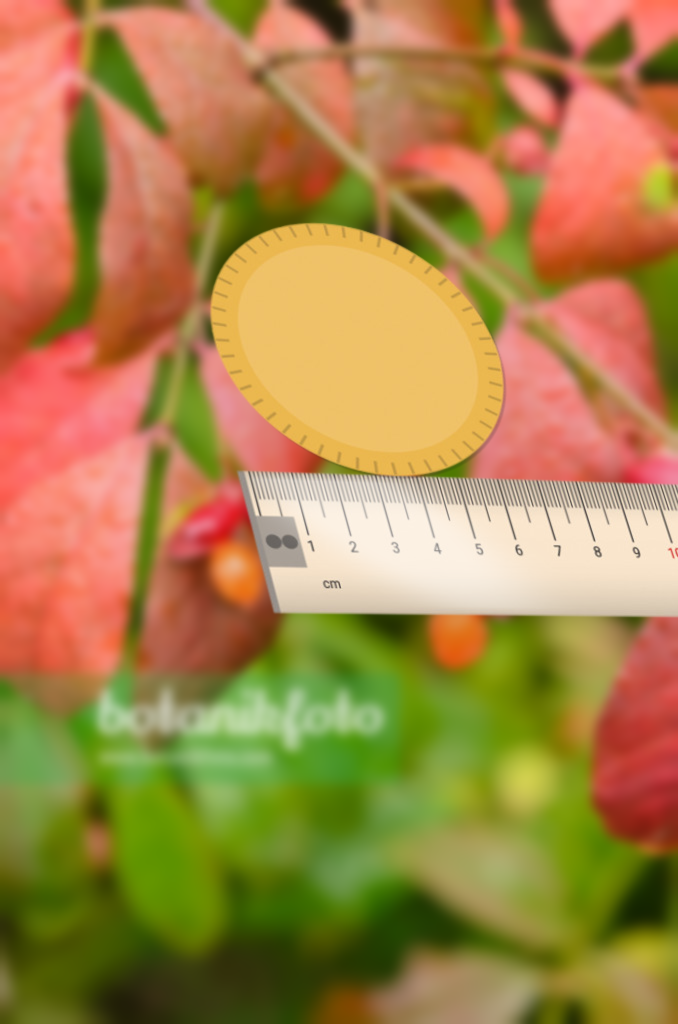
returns 7 cm
